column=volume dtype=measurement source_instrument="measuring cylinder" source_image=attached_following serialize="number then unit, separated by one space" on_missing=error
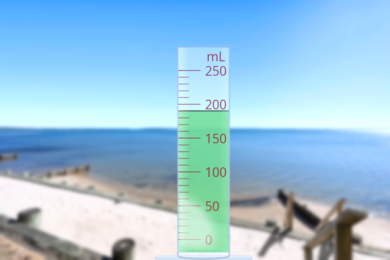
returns 190 mL
